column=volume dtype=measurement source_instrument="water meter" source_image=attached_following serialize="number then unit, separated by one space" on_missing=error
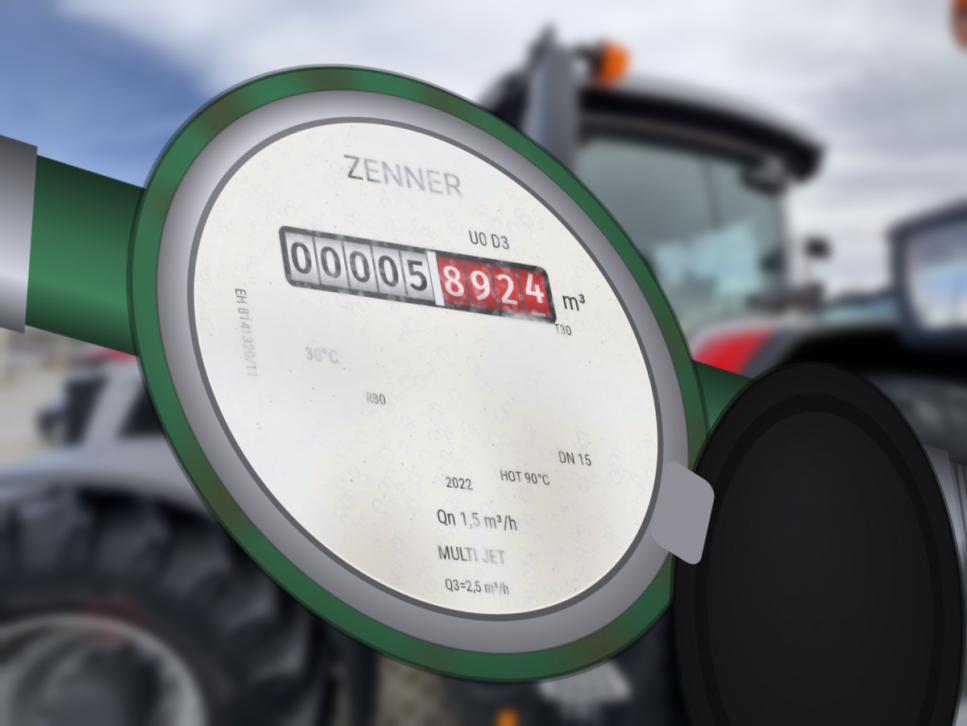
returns 5.8924 m³
